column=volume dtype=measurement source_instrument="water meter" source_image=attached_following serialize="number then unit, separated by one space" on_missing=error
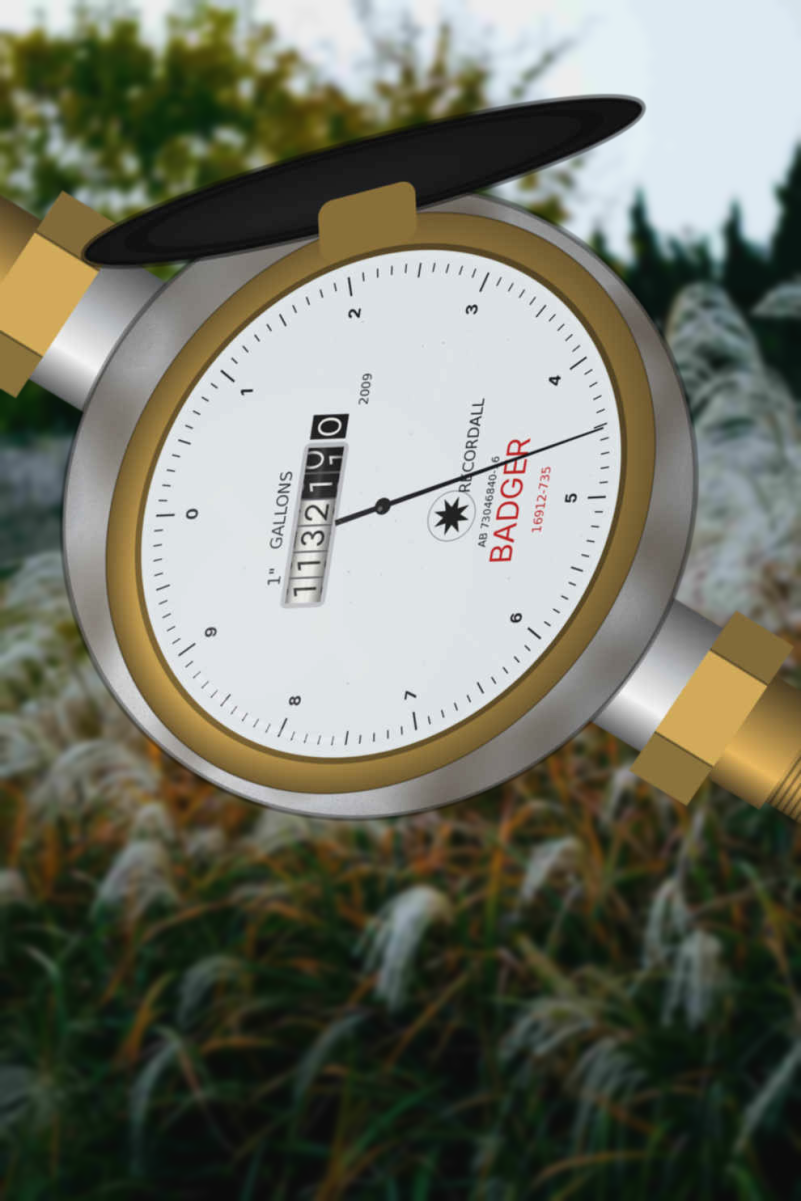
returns 1132104.5 gal
